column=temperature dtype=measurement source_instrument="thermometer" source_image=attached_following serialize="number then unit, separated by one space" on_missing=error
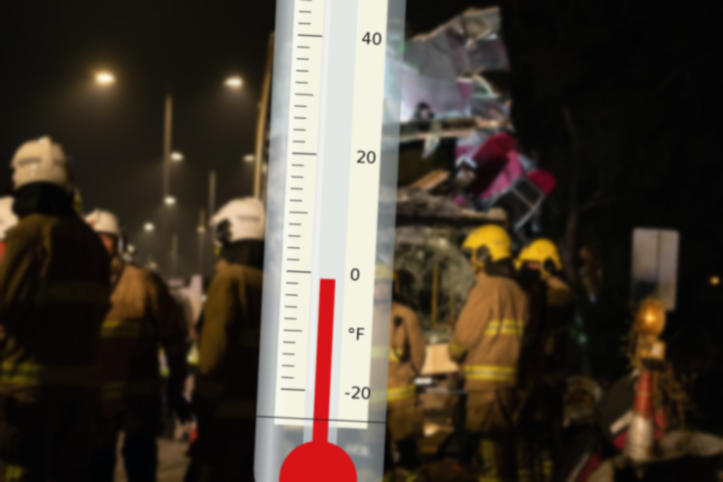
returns -1 °F
